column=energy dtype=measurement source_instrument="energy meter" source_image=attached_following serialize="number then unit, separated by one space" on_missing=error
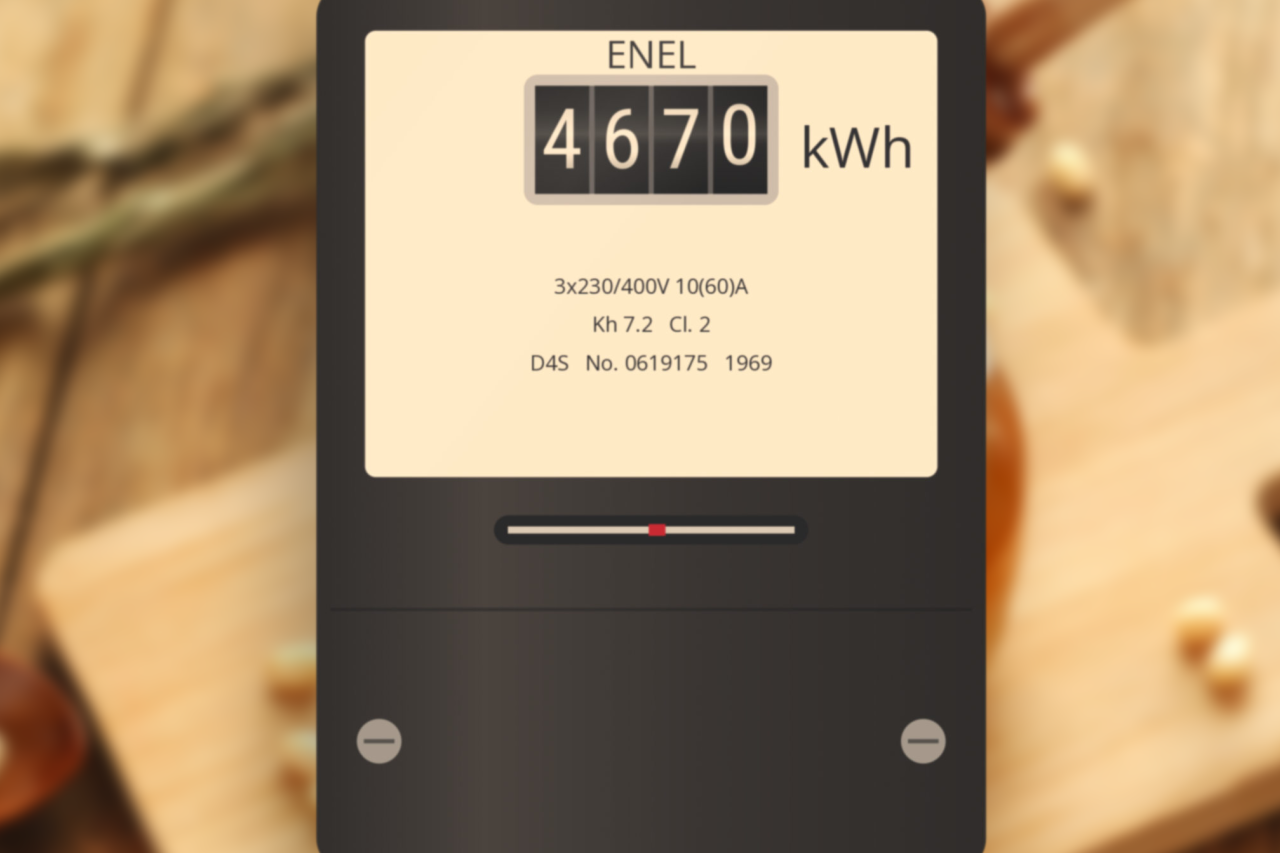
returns 4670 kWh
